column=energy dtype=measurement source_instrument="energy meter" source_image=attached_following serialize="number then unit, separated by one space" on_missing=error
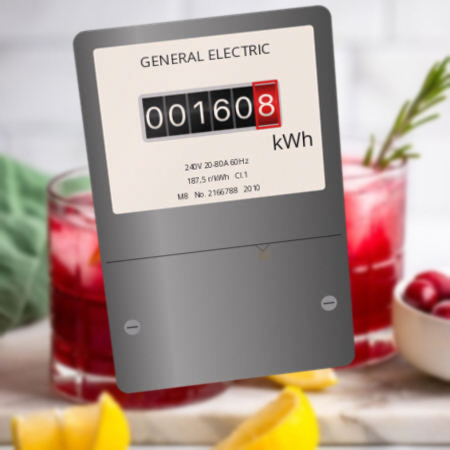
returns 160.8 kWh
